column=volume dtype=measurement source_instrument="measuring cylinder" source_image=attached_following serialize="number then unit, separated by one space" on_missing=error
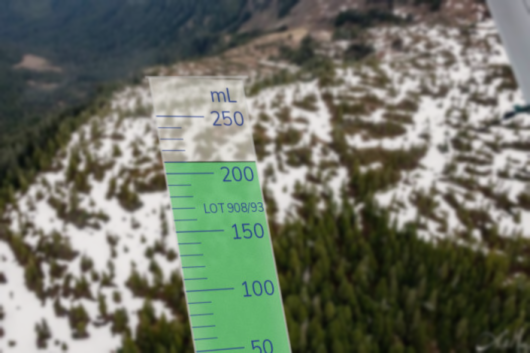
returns 210 mL
